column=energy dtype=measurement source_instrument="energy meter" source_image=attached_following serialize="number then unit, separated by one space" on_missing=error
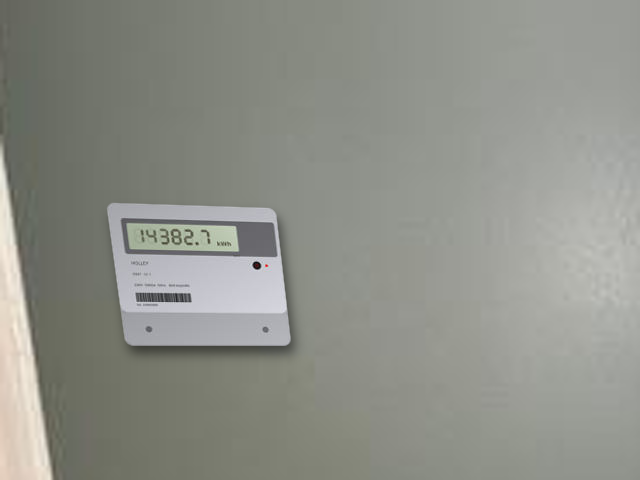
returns 14382.7 kWh
